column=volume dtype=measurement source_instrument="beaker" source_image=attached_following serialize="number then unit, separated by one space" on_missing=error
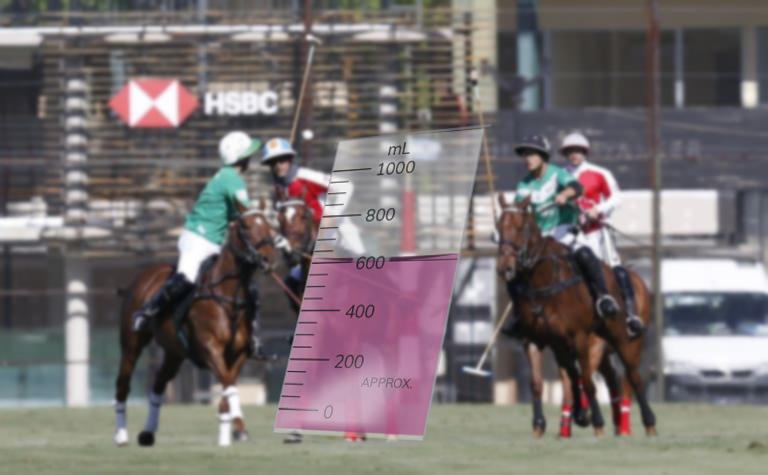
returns 600 mL
